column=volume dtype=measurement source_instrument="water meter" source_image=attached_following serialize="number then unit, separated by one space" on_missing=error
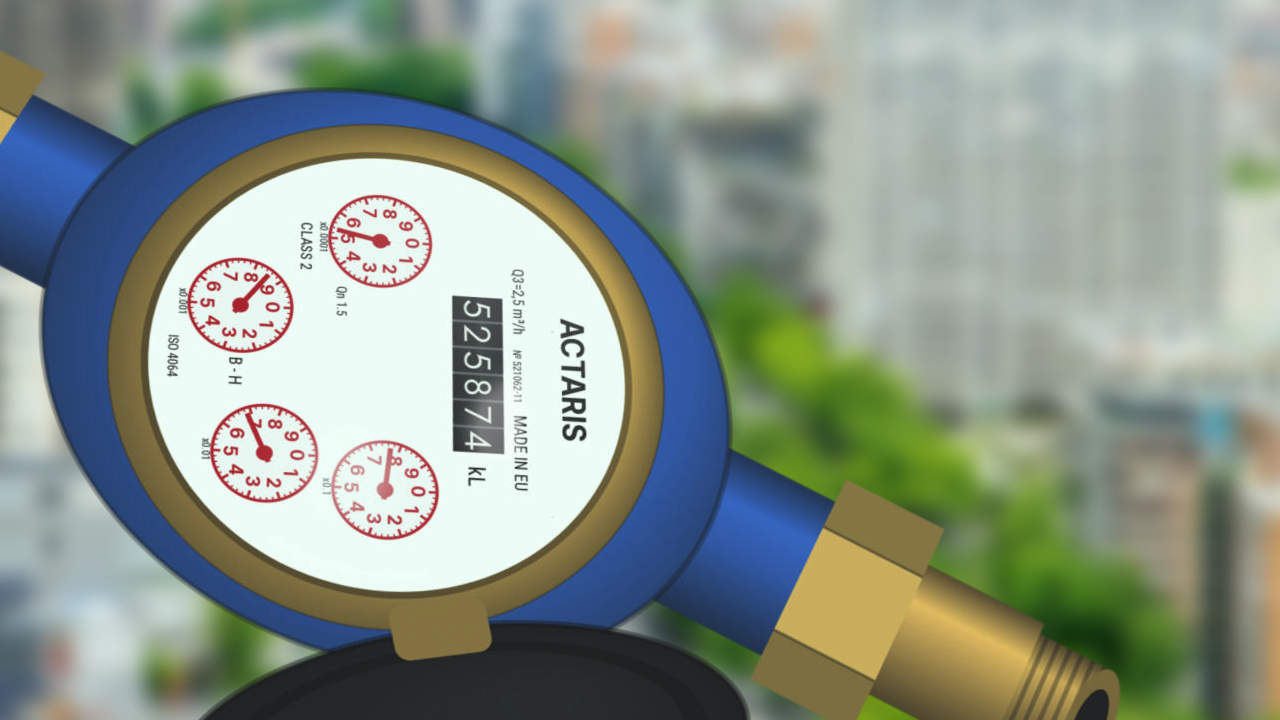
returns 525874.7685 kL
